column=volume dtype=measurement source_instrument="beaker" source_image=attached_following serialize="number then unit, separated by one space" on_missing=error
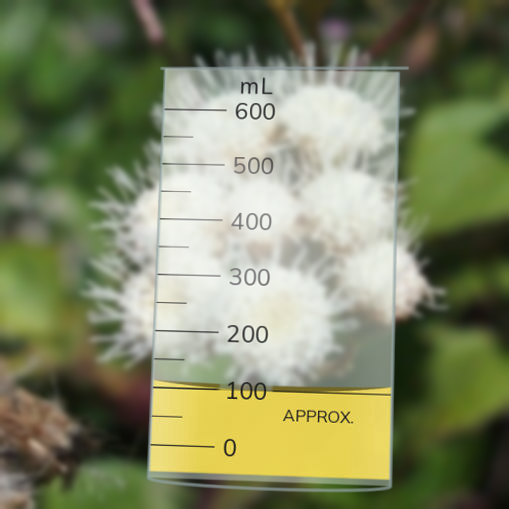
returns 100 mL
